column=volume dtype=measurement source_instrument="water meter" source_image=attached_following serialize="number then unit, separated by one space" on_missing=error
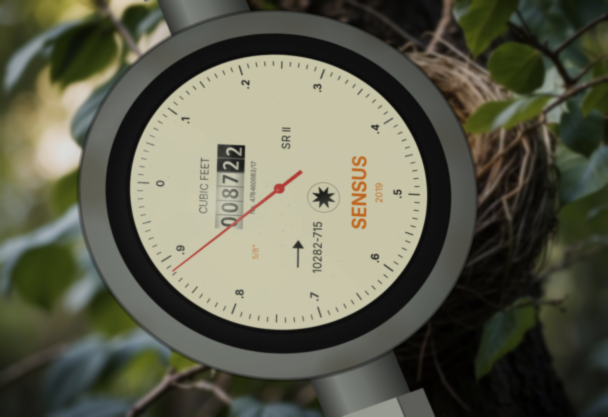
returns 8721.88 ft³
